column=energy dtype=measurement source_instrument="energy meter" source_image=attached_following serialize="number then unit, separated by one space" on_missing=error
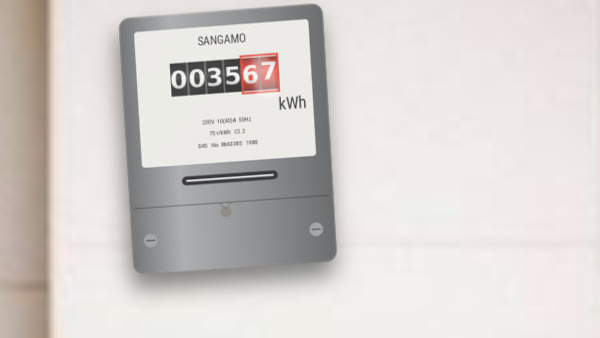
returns 35.67 kWh
